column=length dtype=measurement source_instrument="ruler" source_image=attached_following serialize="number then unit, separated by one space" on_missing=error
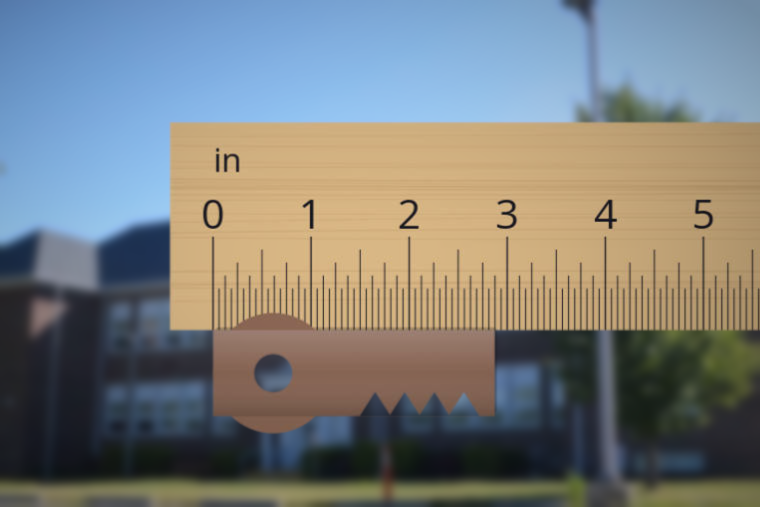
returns 2.875 in
